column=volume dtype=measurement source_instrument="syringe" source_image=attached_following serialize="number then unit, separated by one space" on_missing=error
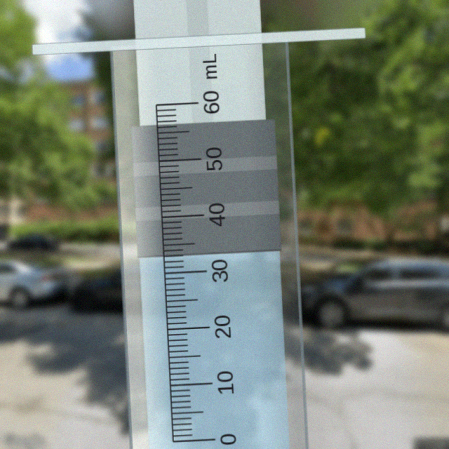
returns 33 mL
